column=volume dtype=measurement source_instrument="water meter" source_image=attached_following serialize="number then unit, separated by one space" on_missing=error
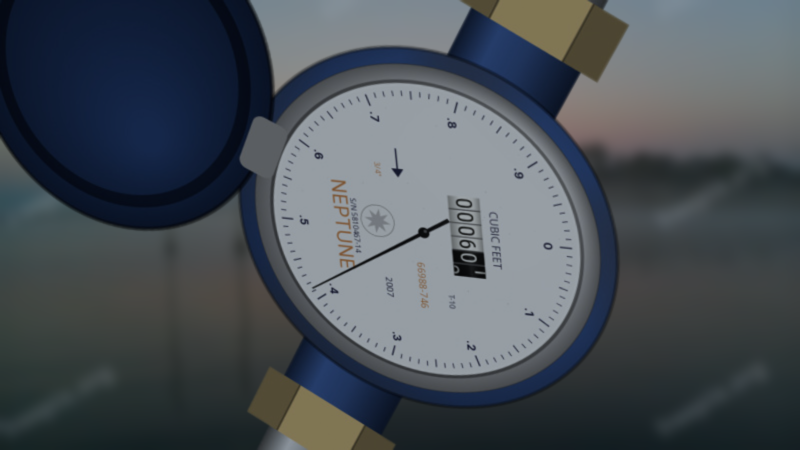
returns 601.41 ft³
